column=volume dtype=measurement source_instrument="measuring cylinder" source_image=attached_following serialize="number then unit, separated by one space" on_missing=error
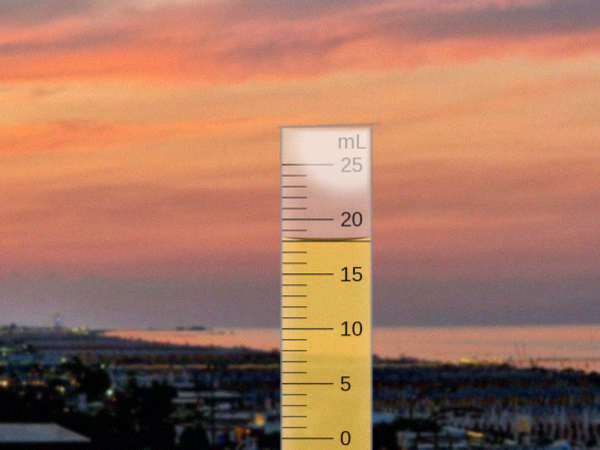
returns 18 mL
